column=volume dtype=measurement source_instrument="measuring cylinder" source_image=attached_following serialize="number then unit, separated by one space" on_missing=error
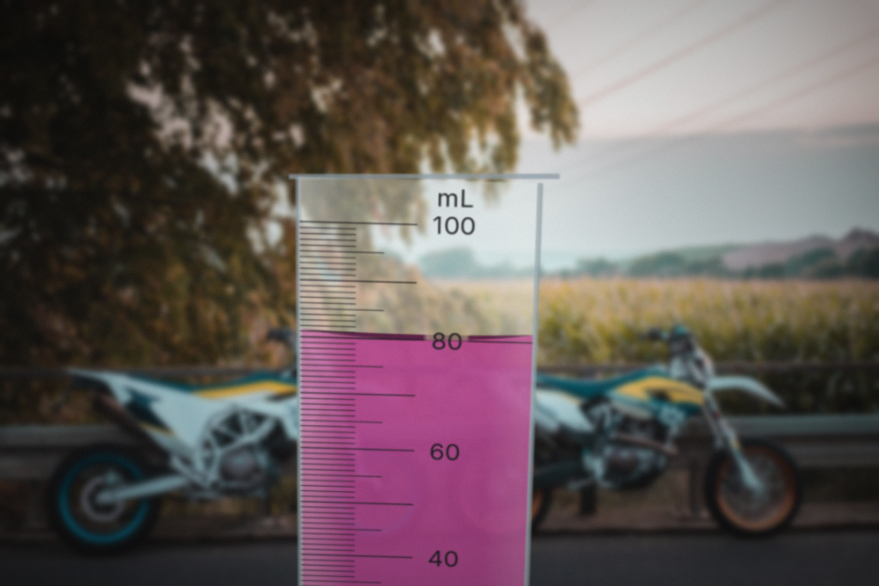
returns 80 mL
